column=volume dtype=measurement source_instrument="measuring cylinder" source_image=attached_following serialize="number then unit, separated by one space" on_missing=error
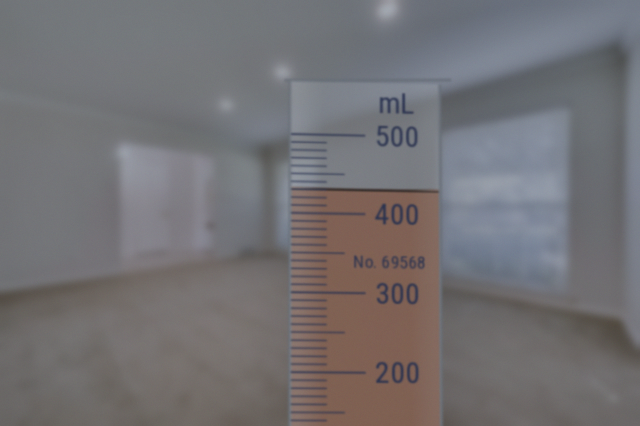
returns 430 mL
